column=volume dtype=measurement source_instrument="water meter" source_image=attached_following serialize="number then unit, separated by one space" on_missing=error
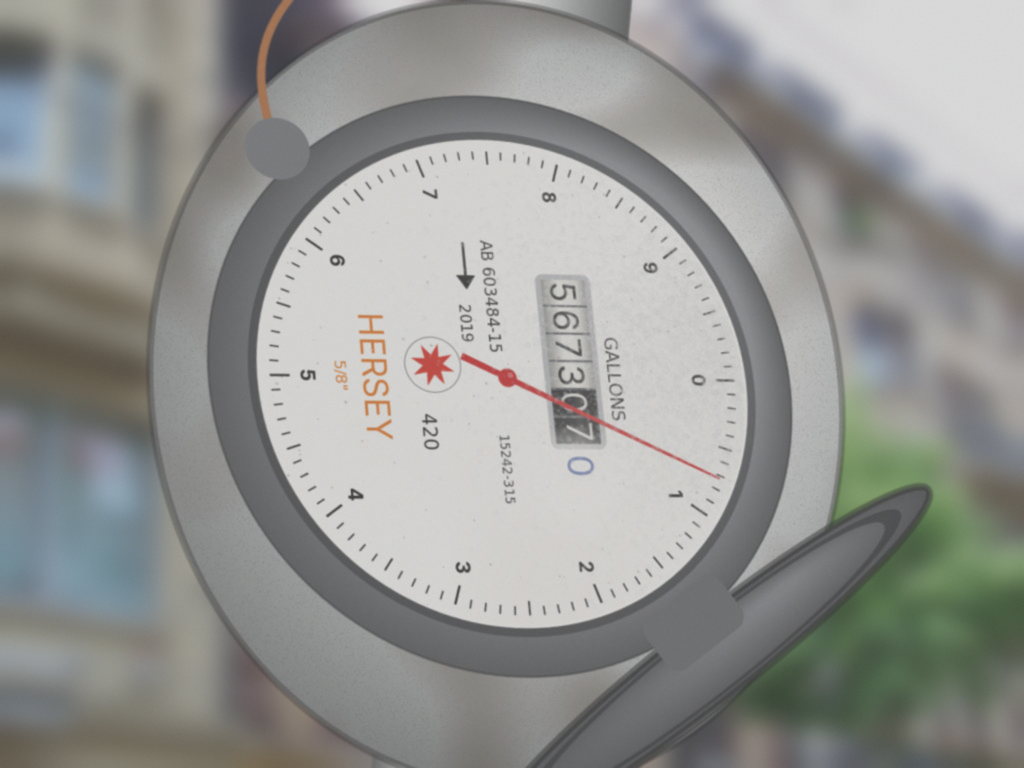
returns 5673070.7 gal
